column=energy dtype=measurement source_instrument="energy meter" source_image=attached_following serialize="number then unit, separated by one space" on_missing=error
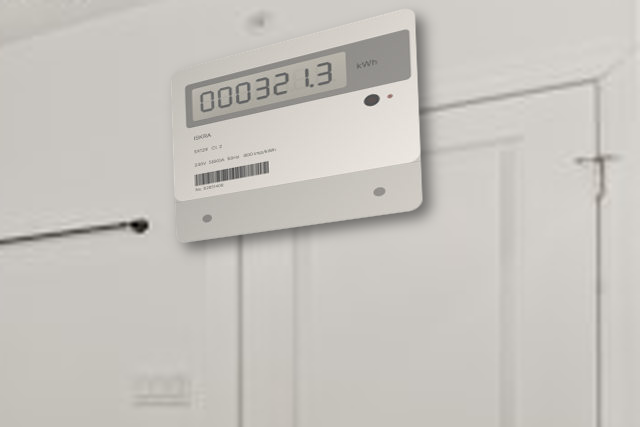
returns 321.3 kWh
